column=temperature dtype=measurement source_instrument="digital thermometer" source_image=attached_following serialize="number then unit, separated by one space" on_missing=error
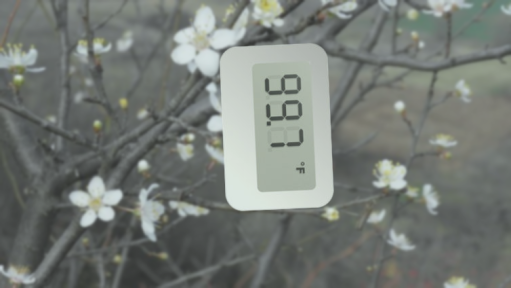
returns 99.7 °F
